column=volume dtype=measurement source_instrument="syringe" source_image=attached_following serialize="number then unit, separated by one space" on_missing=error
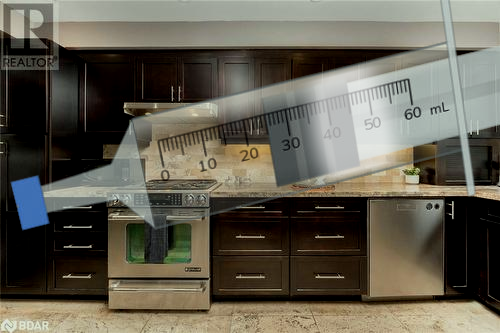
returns 25 mL
